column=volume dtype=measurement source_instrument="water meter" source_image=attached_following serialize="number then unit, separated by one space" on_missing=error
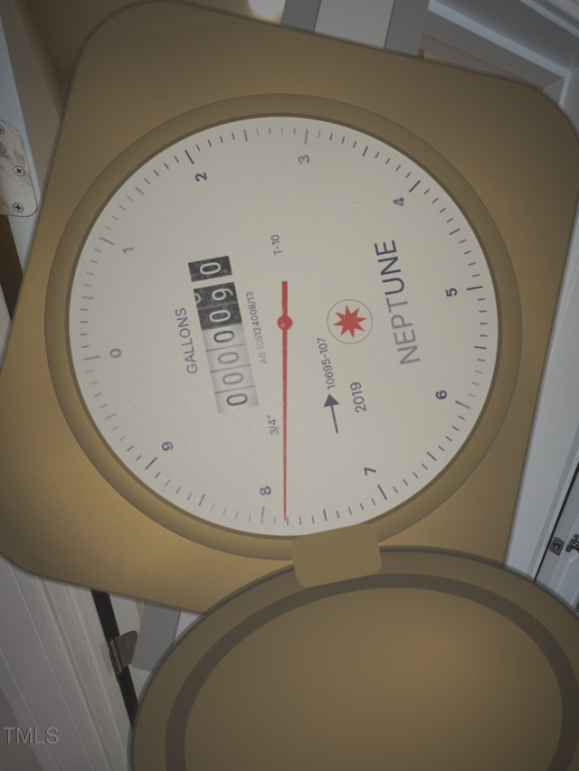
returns 87.8 gal
